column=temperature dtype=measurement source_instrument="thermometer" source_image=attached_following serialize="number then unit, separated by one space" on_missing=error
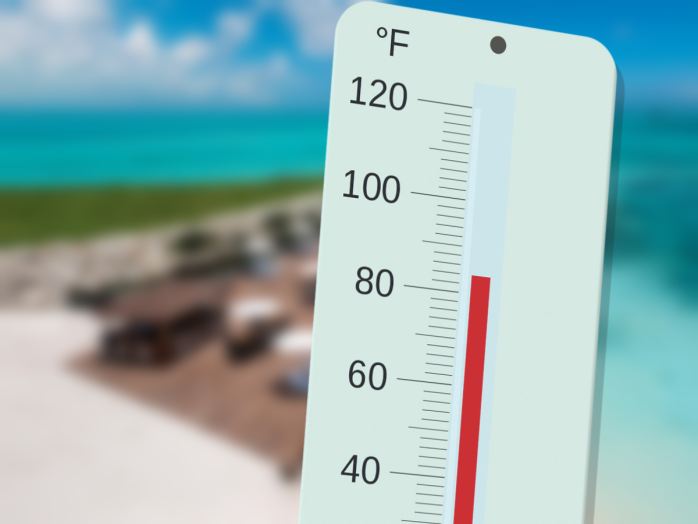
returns 84 °F
